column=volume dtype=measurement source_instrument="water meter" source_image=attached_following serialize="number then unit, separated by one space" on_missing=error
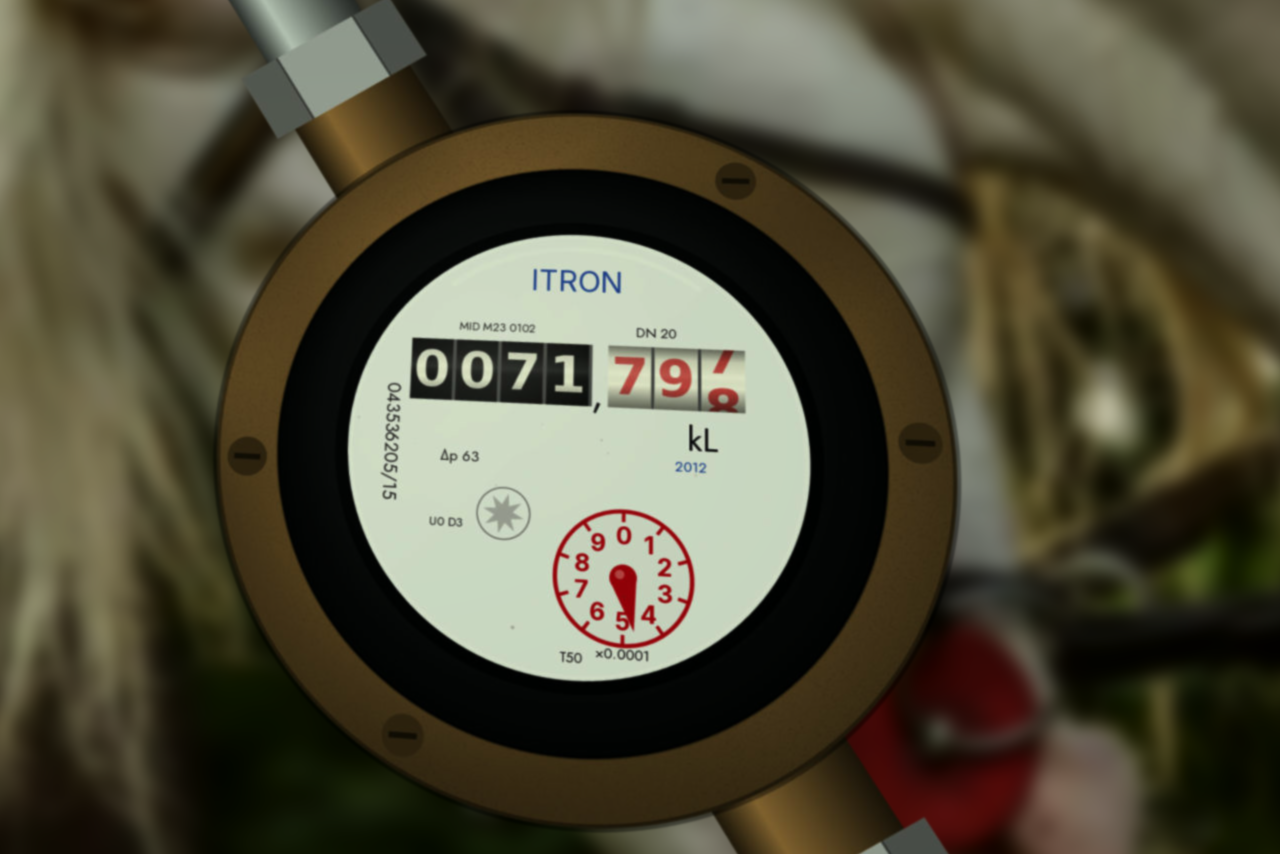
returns 71.7974 kL
